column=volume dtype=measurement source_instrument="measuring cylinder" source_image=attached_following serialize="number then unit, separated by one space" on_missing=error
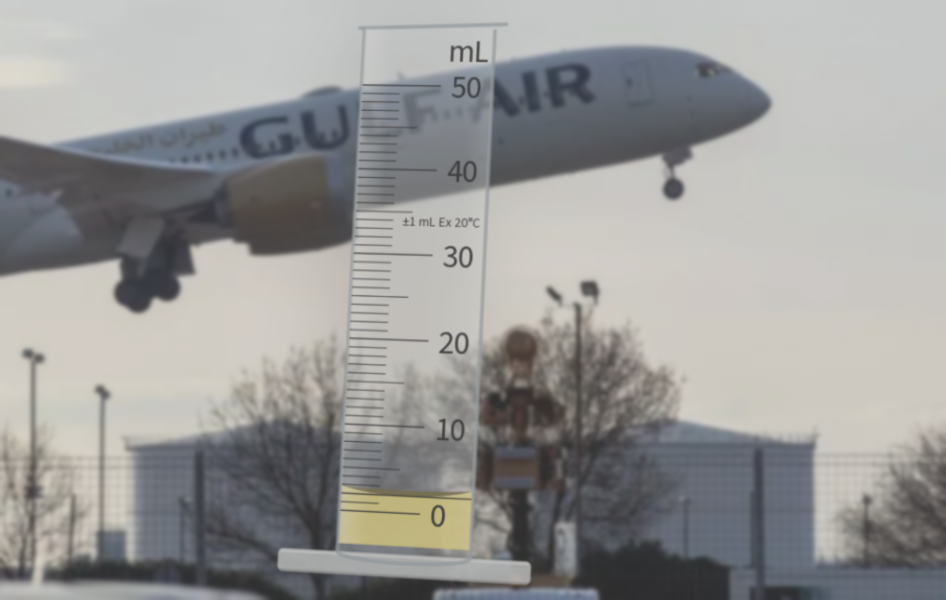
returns 2 mL
